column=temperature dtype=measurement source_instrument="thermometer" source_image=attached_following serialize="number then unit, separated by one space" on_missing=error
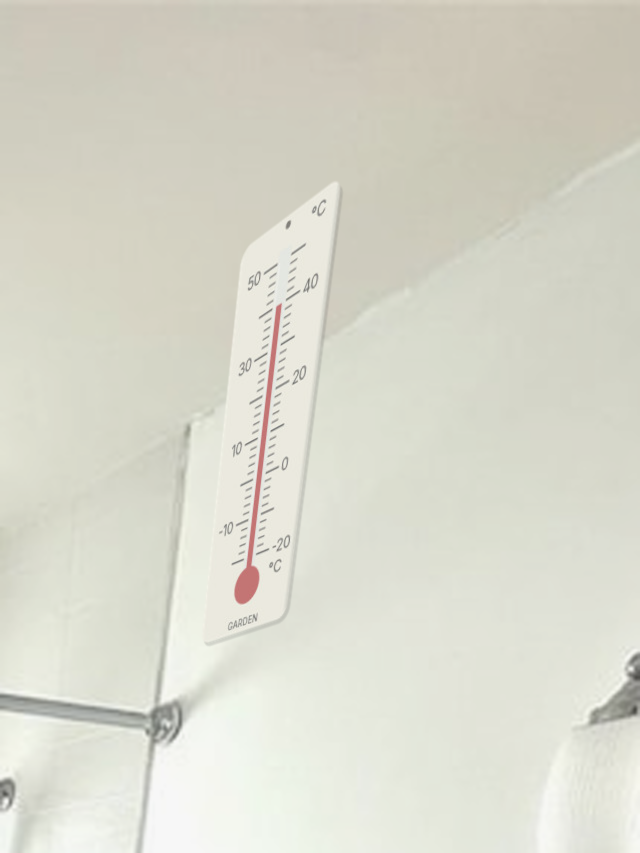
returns 40 °C
